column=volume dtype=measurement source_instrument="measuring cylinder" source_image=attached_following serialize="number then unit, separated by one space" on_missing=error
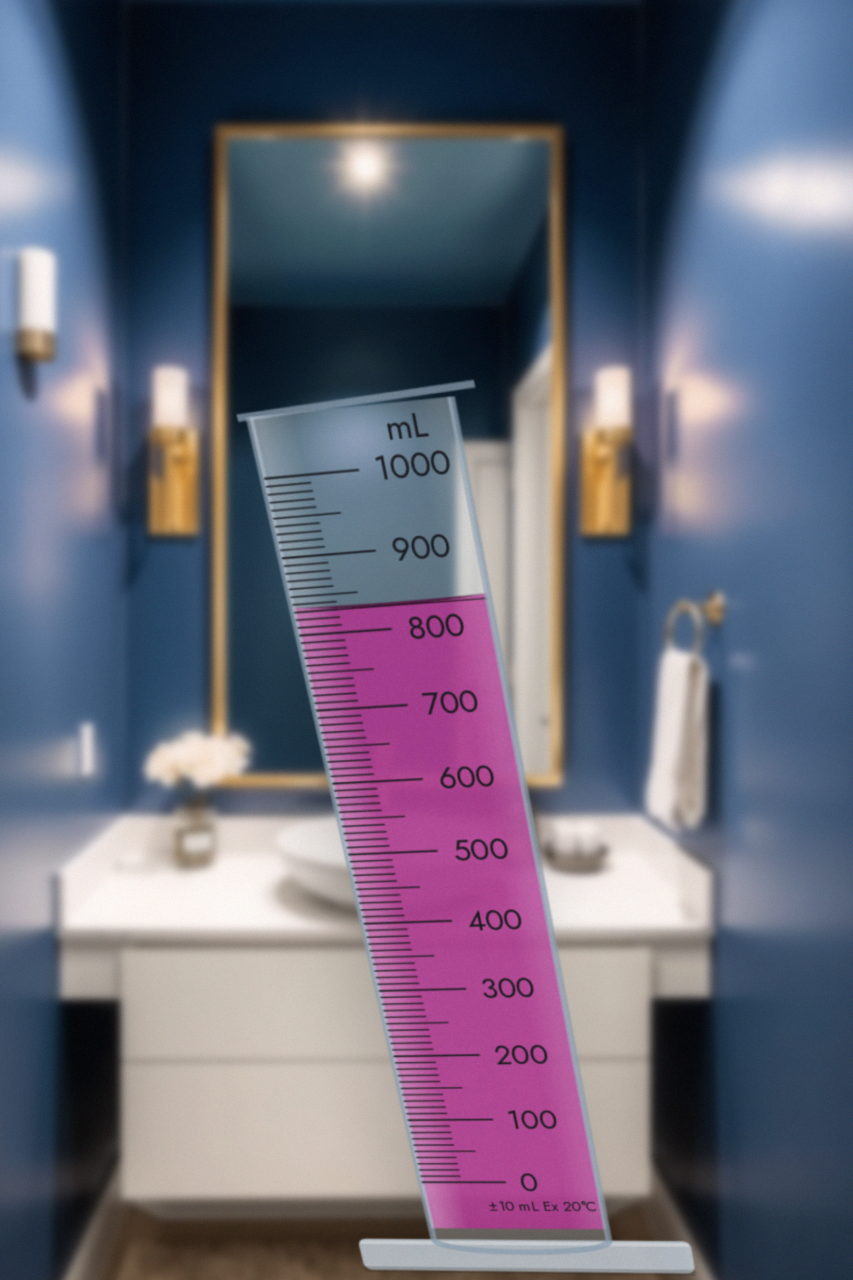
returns 830 mL
